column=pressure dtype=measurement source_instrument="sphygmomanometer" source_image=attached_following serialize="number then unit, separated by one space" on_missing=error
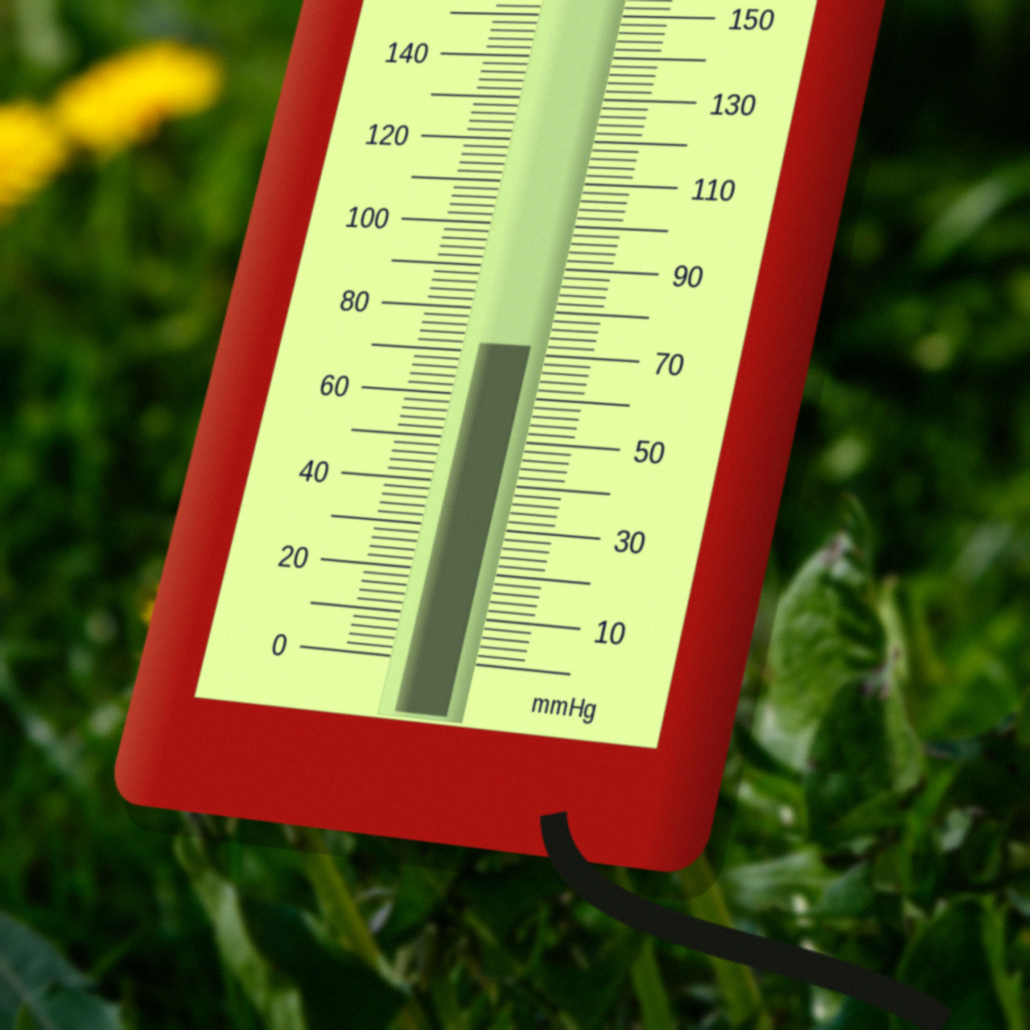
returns 72 mmHg
